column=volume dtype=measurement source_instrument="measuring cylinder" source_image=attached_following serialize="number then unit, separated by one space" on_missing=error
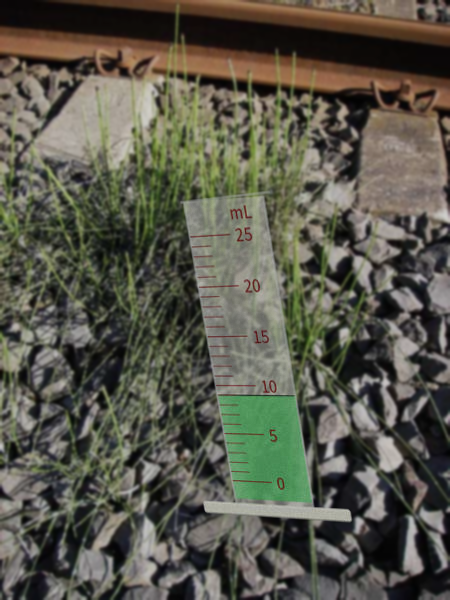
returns 9 mL
